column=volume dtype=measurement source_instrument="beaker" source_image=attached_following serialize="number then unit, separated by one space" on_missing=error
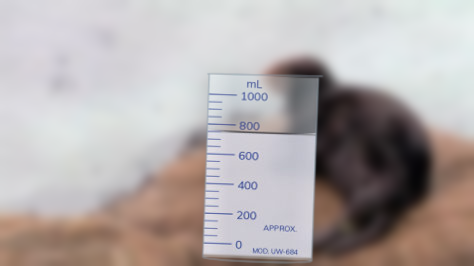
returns 750 mL
